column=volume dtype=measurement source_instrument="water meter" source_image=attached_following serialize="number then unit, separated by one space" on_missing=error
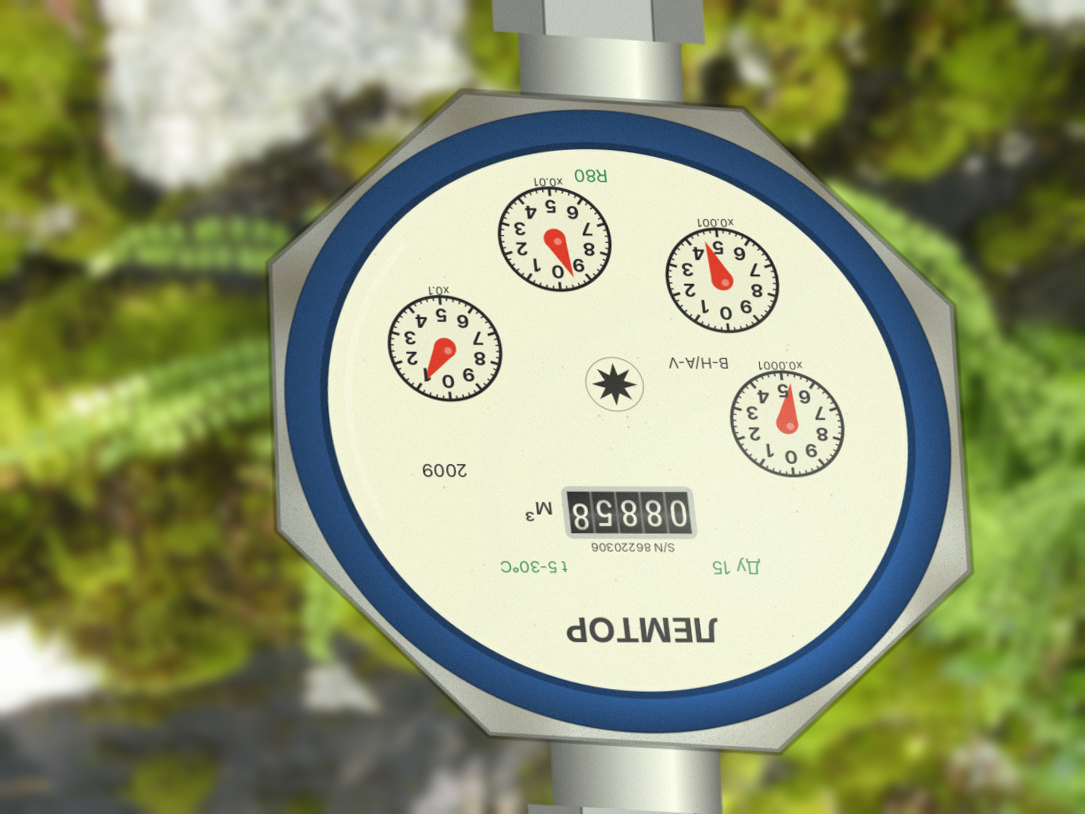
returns 8858.0945 m³
